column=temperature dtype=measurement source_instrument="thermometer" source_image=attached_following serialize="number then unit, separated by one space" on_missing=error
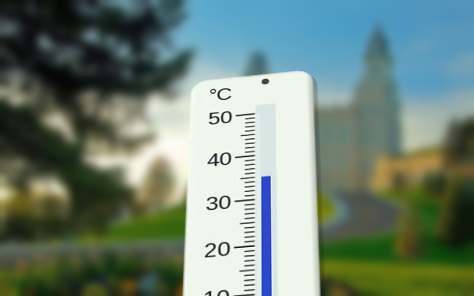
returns 35 °C
